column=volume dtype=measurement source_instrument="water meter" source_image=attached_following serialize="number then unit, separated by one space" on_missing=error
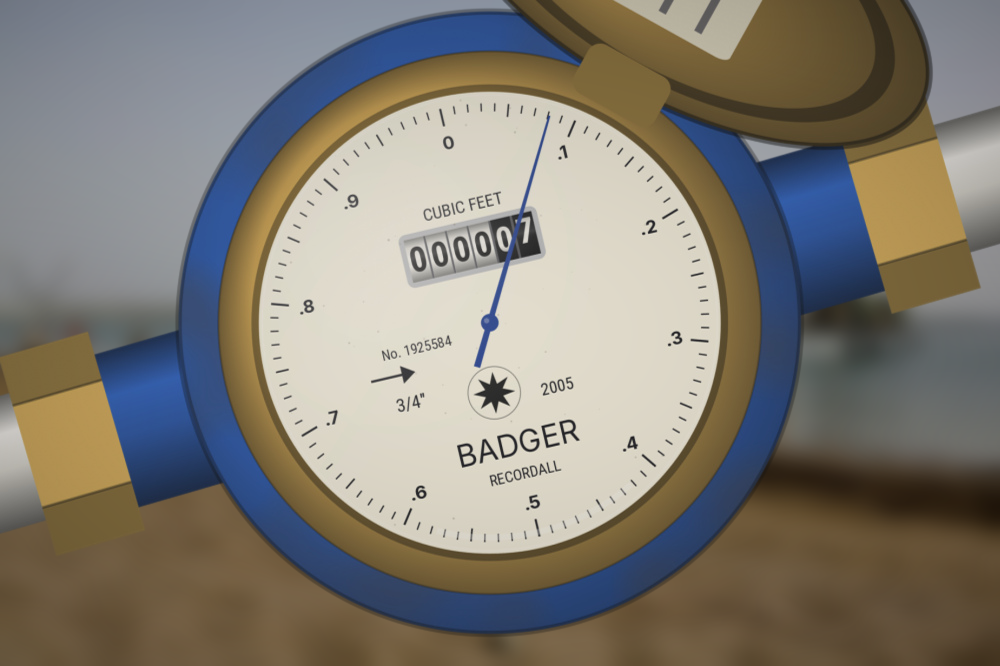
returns 7.08 ft³
